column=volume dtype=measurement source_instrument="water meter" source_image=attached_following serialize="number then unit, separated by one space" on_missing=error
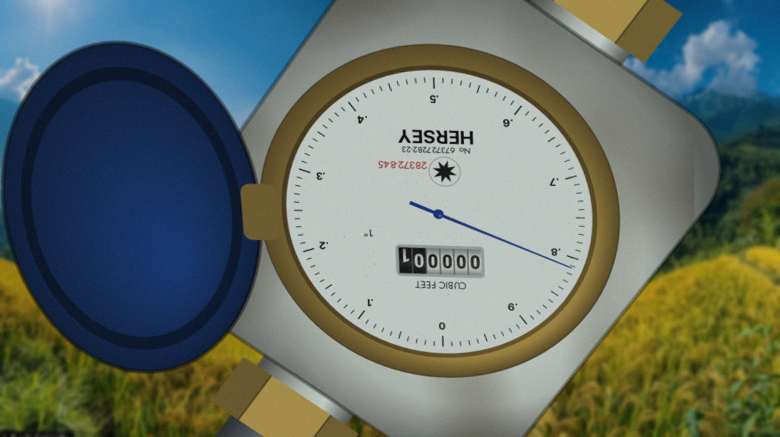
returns 0.81 ft³
